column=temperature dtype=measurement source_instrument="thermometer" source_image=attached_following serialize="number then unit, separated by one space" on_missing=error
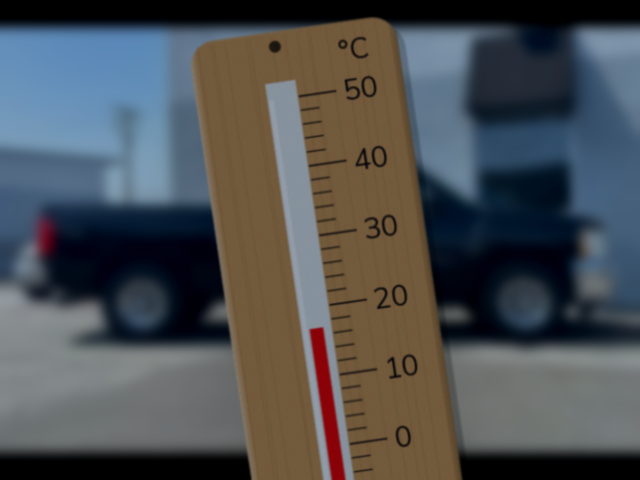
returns 17 °C
